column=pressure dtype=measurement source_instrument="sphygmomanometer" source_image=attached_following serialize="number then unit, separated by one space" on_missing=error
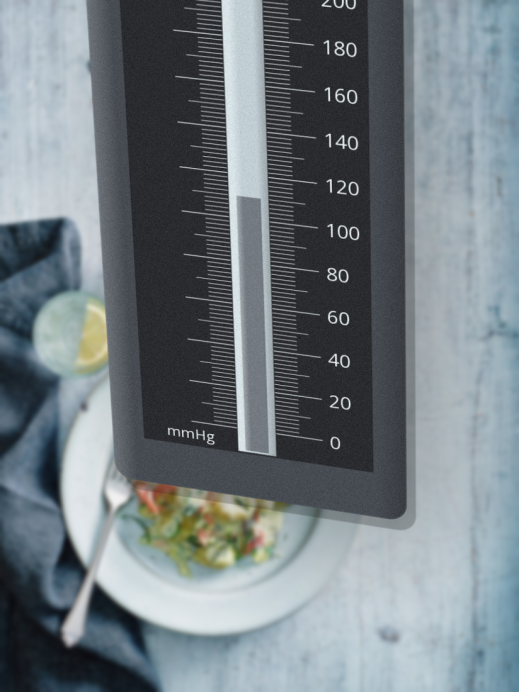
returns 110 mmHg
